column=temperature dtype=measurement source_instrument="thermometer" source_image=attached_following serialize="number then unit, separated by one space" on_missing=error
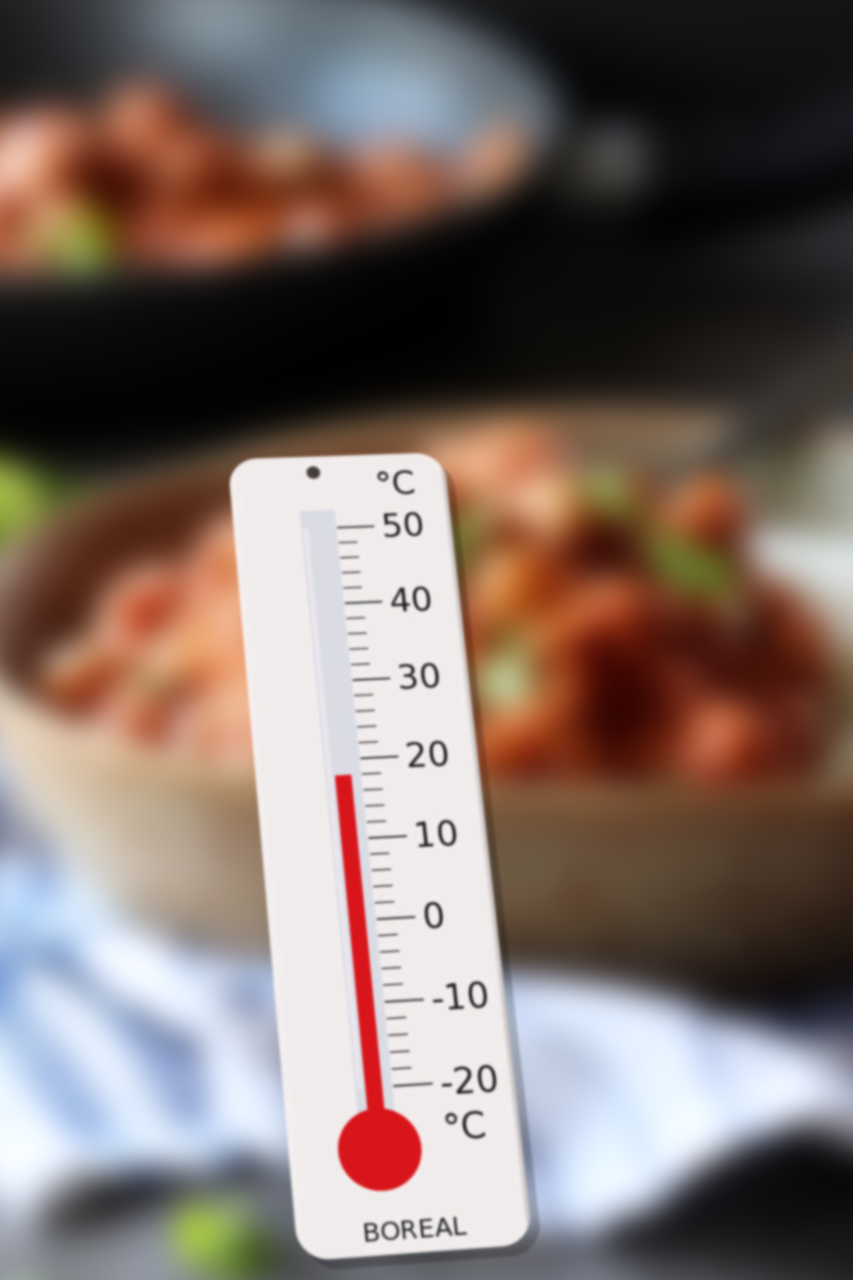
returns 18 °C
